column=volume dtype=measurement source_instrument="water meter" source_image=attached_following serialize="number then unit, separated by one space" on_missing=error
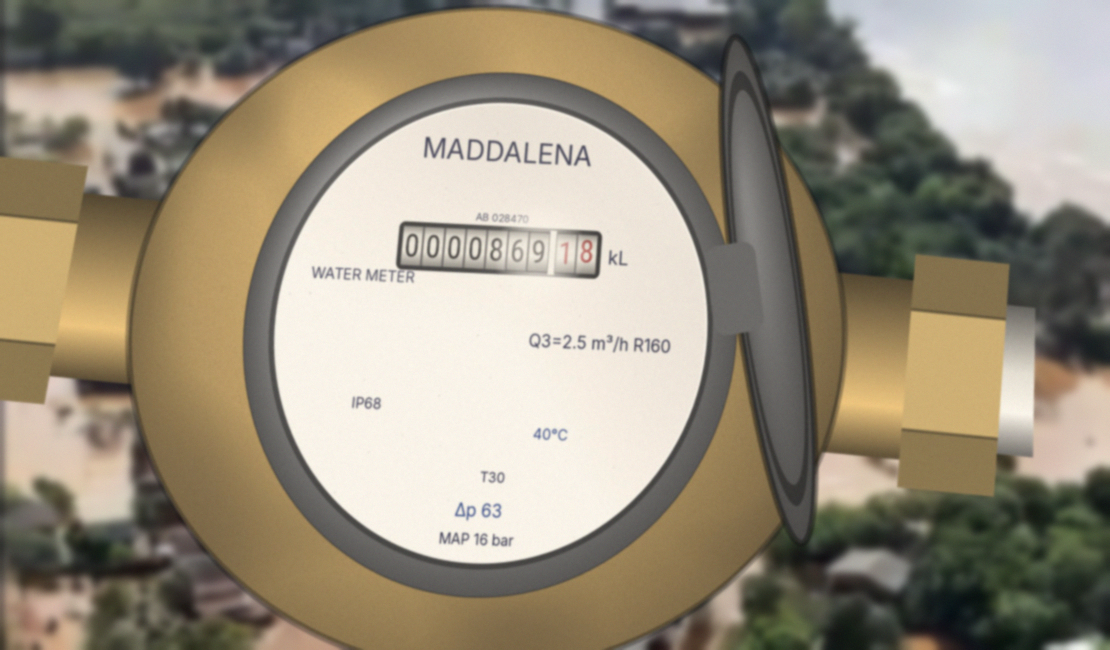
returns 869.18 kL
